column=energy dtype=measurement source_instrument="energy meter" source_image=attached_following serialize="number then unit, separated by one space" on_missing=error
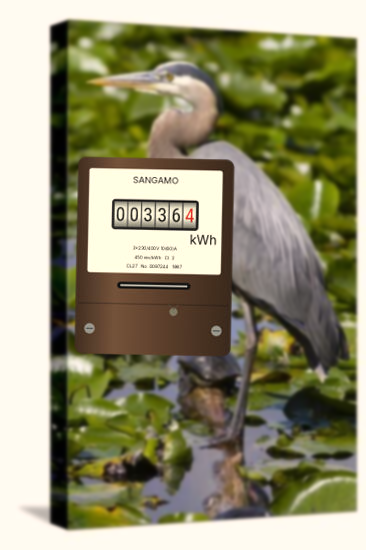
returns 336.4 kWh
